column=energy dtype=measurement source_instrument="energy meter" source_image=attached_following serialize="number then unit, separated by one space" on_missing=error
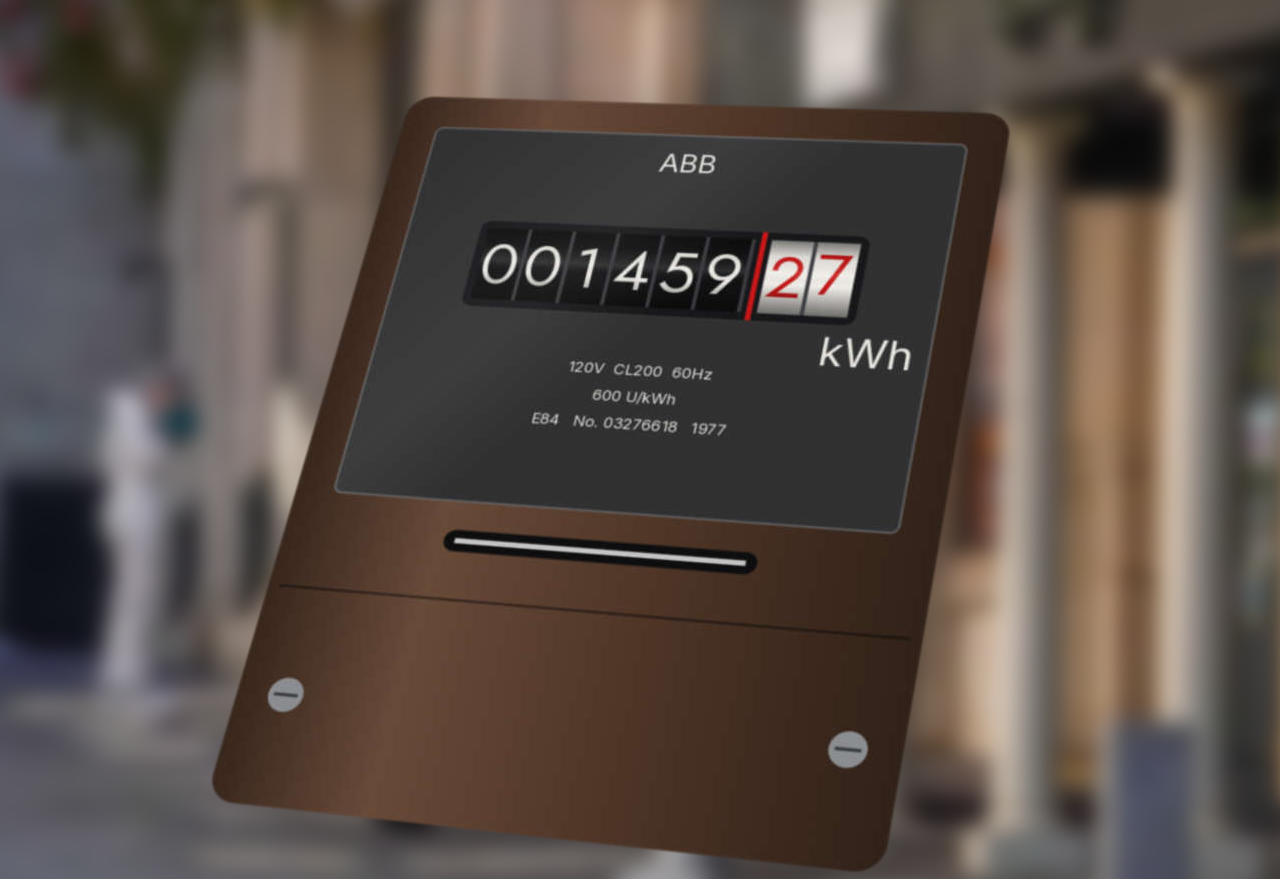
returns 1459.27 kWh
